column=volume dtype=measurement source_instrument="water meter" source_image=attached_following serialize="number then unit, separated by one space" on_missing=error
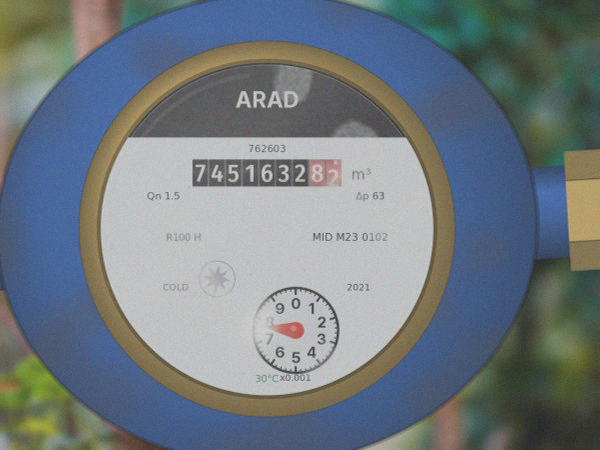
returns 7451632.817 m³
